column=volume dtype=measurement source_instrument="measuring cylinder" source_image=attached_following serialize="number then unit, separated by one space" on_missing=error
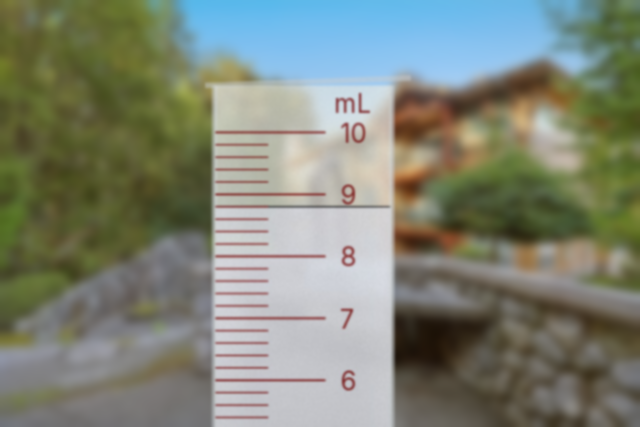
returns 8.8 mL
